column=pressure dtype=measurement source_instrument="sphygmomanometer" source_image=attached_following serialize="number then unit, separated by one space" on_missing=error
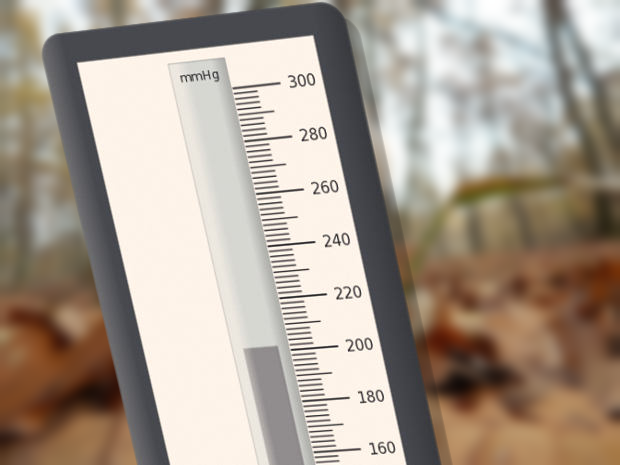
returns 202 mmHg
